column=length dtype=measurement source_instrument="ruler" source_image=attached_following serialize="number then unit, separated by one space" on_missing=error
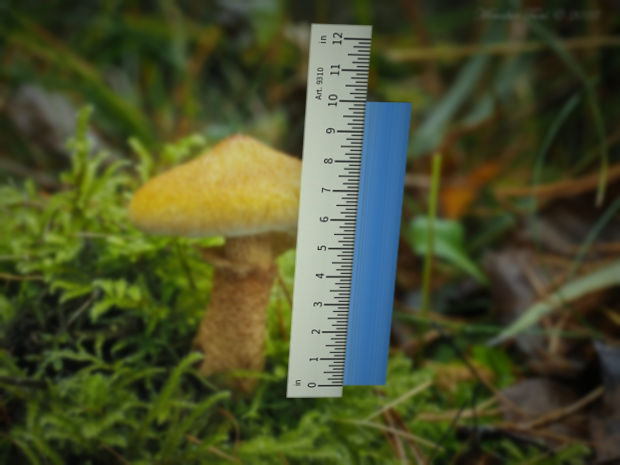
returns 10 in
